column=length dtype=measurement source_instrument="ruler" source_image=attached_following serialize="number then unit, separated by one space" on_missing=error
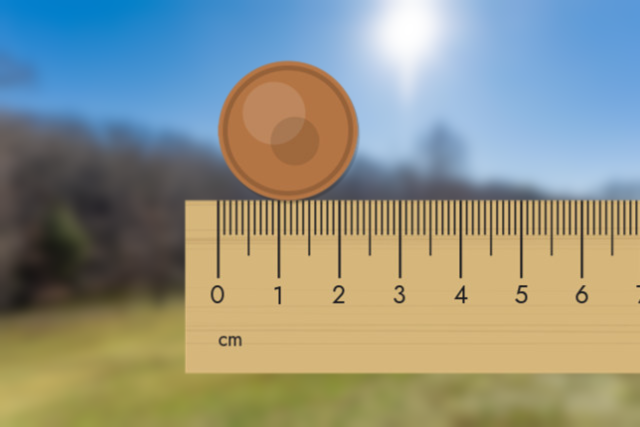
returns 2.3 cm
